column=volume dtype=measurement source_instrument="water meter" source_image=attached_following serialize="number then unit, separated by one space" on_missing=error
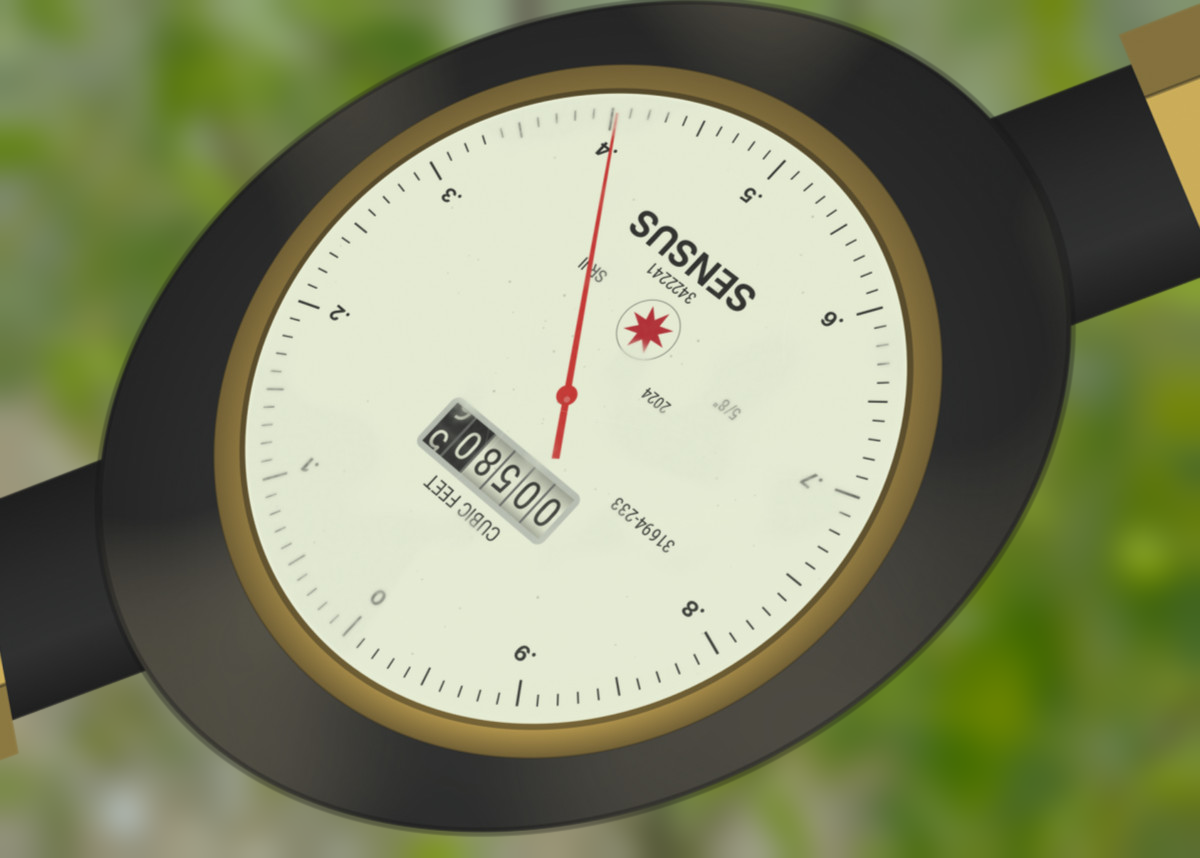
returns 5805.40 ft³
